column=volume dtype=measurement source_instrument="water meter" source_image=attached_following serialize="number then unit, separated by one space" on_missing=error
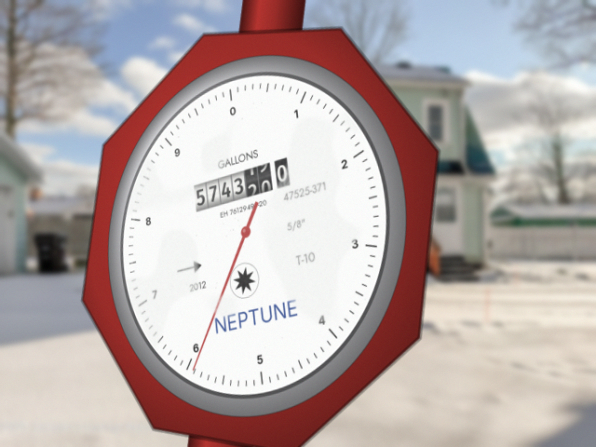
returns 5743195.9 gal
